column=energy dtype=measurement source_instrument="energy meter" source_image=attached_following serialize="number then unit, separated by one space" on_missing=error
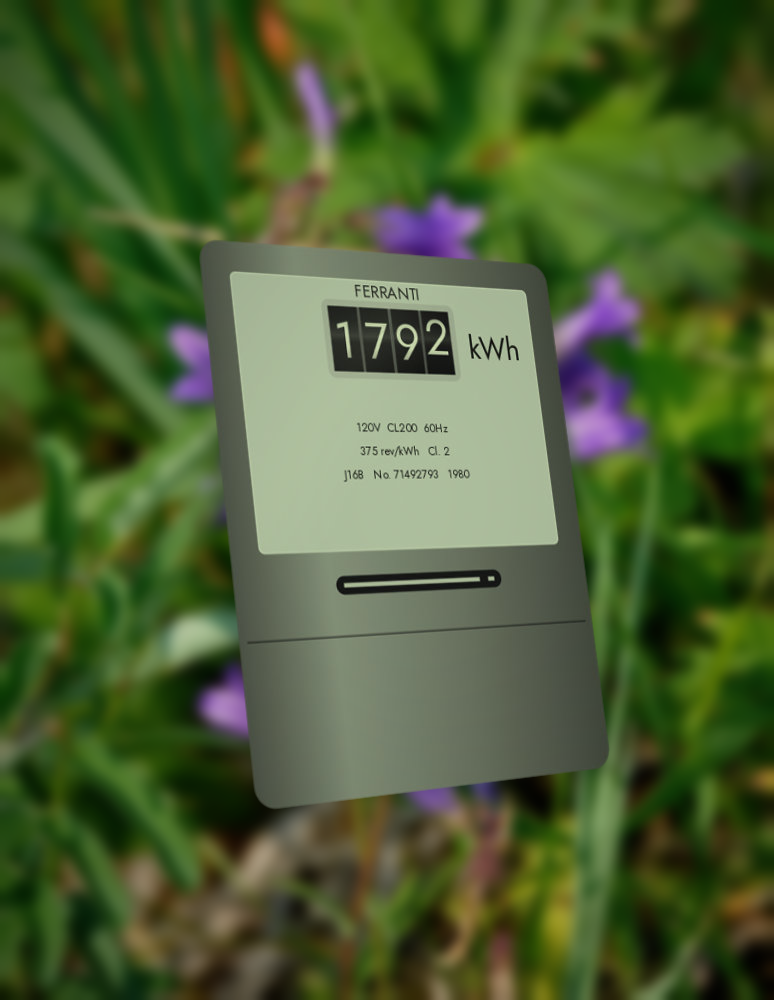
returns 1792 kWh
